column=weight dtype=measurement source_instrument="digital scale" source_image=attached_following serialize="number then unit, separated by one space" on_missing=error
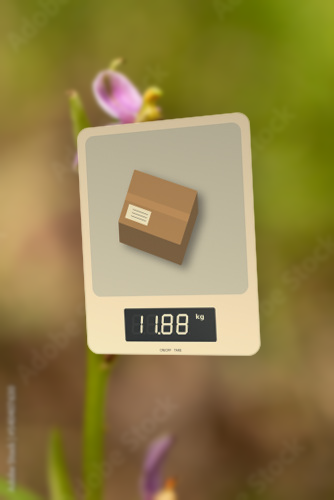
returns 11.88 kg
